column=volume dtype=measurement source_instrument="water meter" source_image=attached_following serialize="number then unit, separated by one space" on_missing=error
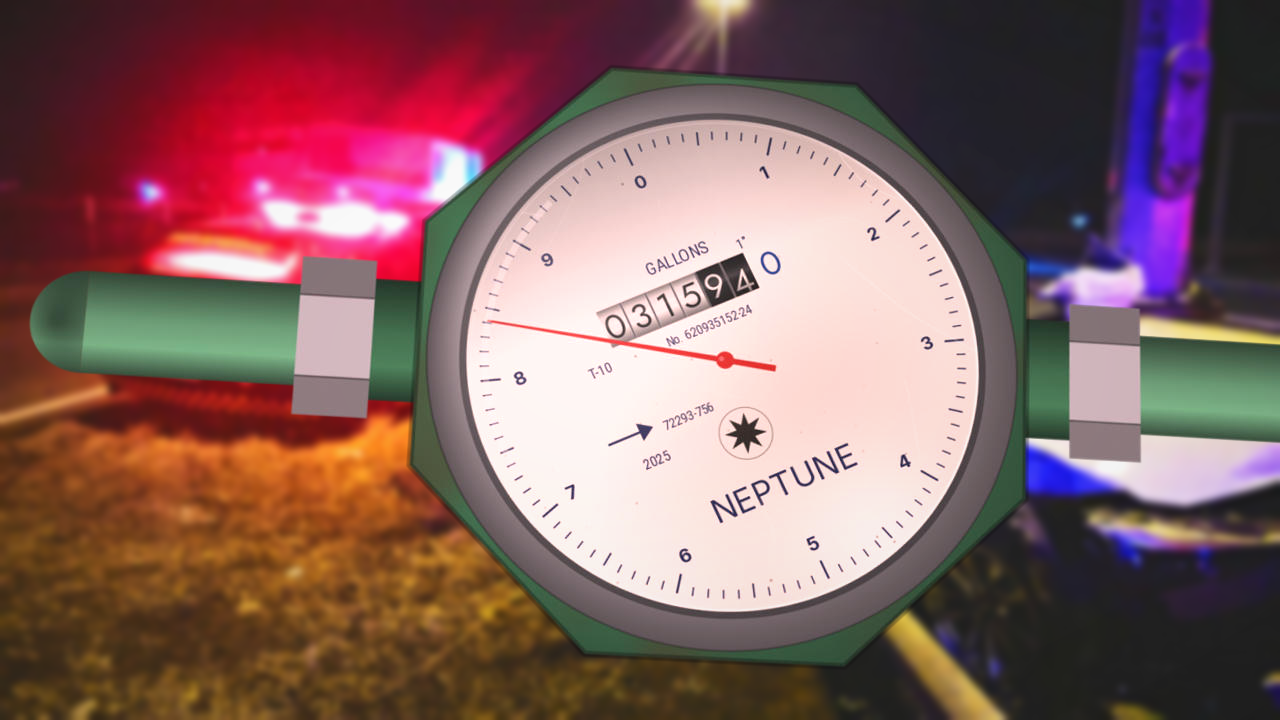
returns 315938.4 gal
